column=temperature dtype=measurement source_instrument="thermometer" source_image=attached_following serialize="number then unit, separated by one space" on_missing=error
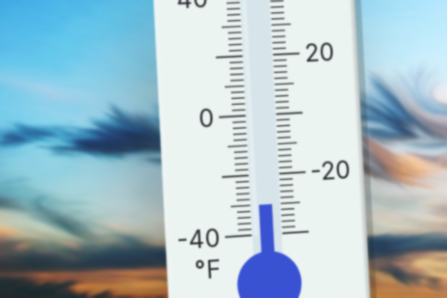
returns -30 °F
